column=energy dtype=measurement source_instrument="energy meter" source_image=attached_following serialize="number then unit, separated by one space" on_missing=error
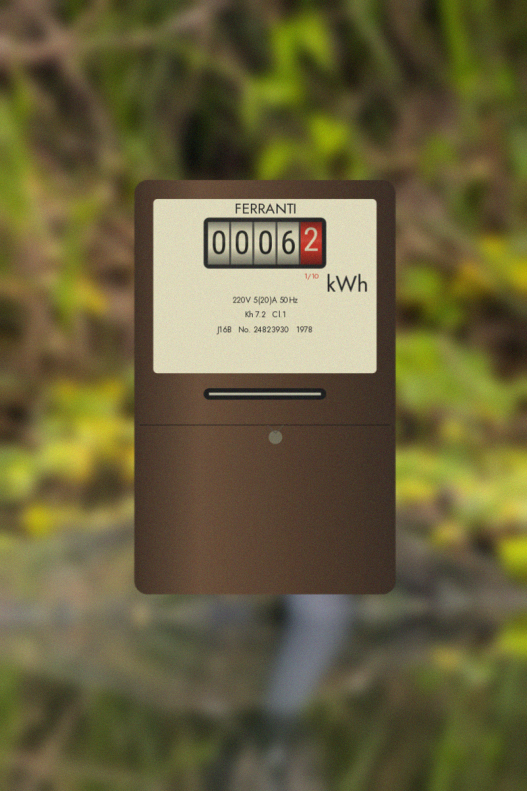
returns 6.2 kWh
